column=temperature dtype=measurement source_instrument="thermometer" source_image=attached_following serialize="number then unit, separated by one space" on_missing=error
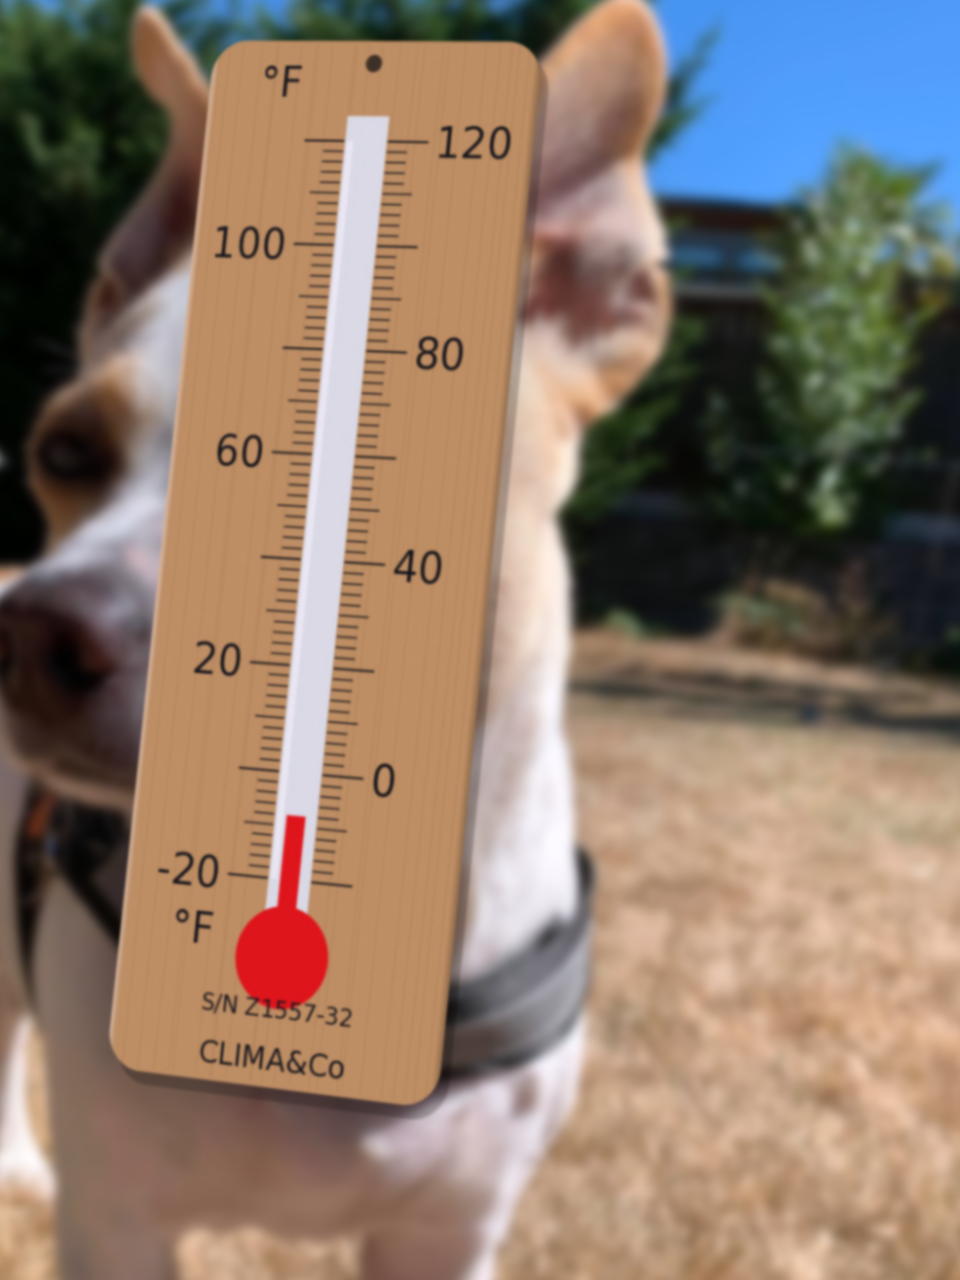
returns -8 °F
